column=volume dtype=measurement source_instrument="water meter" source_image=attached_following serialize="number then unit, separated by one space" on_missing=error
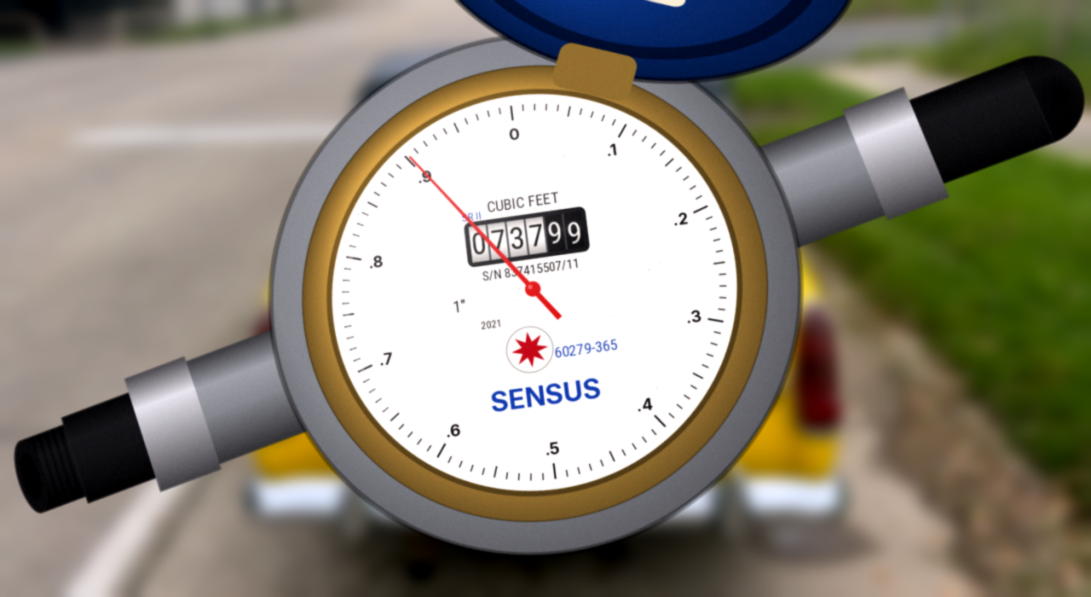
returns 73798.90 ft³
